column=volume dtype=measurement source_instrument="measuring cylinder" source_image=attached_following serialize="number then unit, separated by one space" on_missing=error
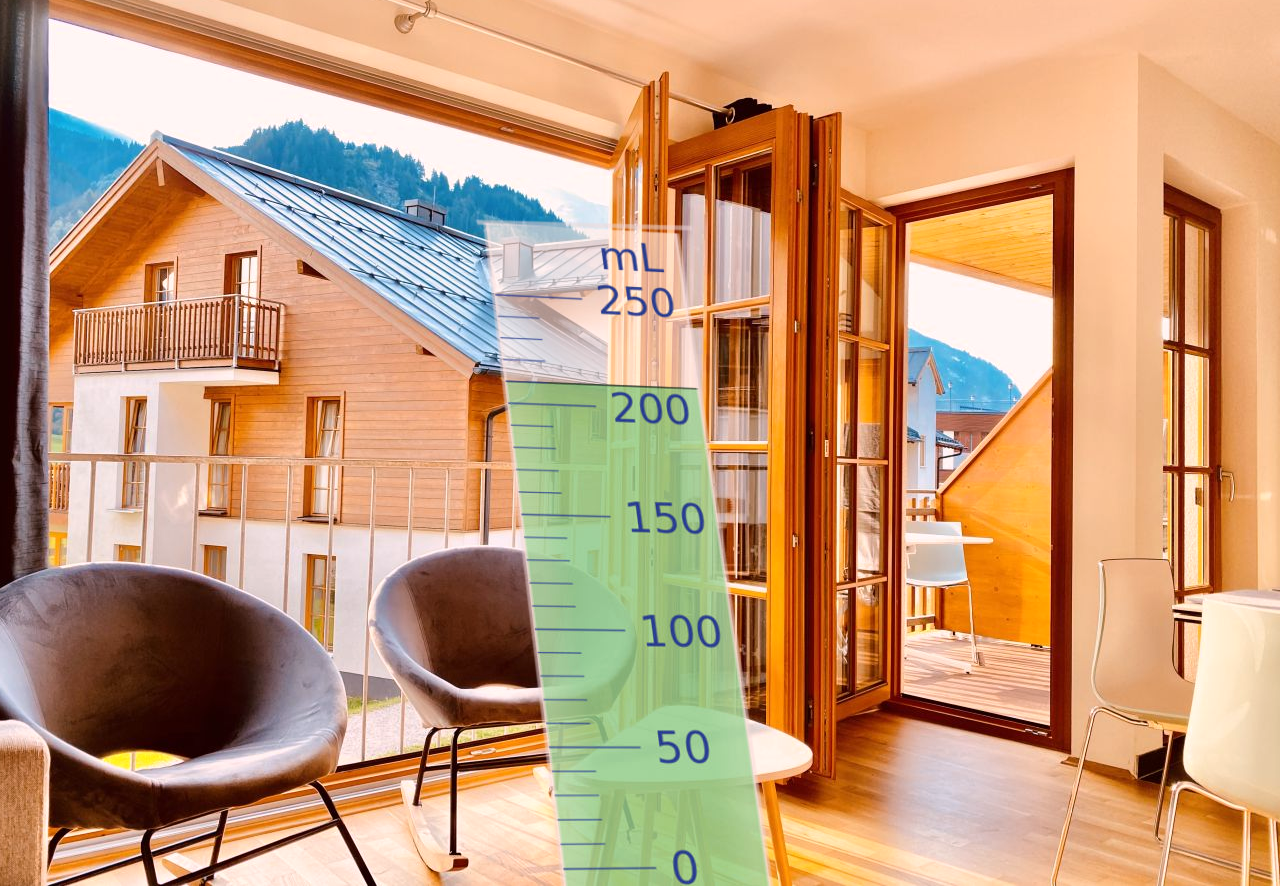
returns 210 mL
